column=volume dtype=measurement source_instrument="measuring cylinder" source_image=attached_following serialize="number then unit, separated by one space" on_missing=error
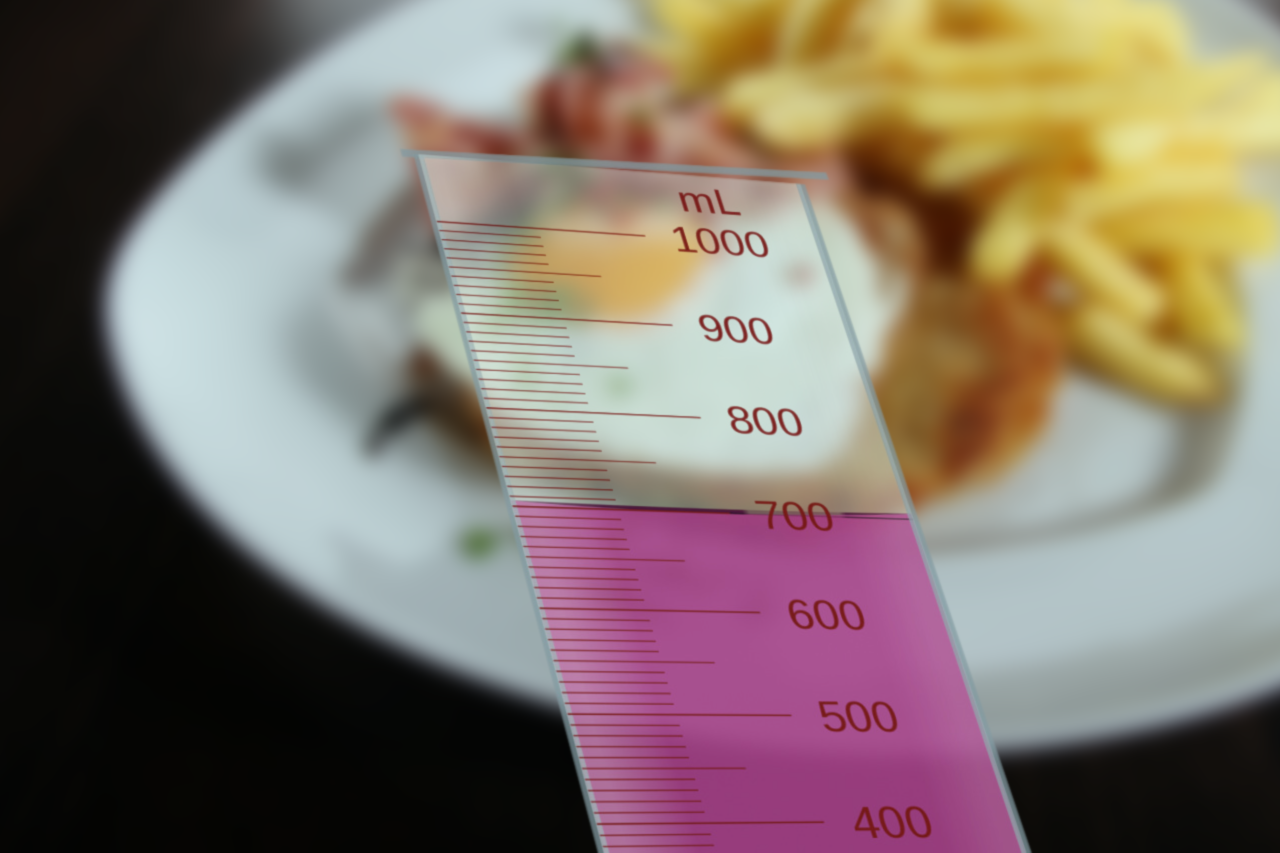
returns 700 mL
